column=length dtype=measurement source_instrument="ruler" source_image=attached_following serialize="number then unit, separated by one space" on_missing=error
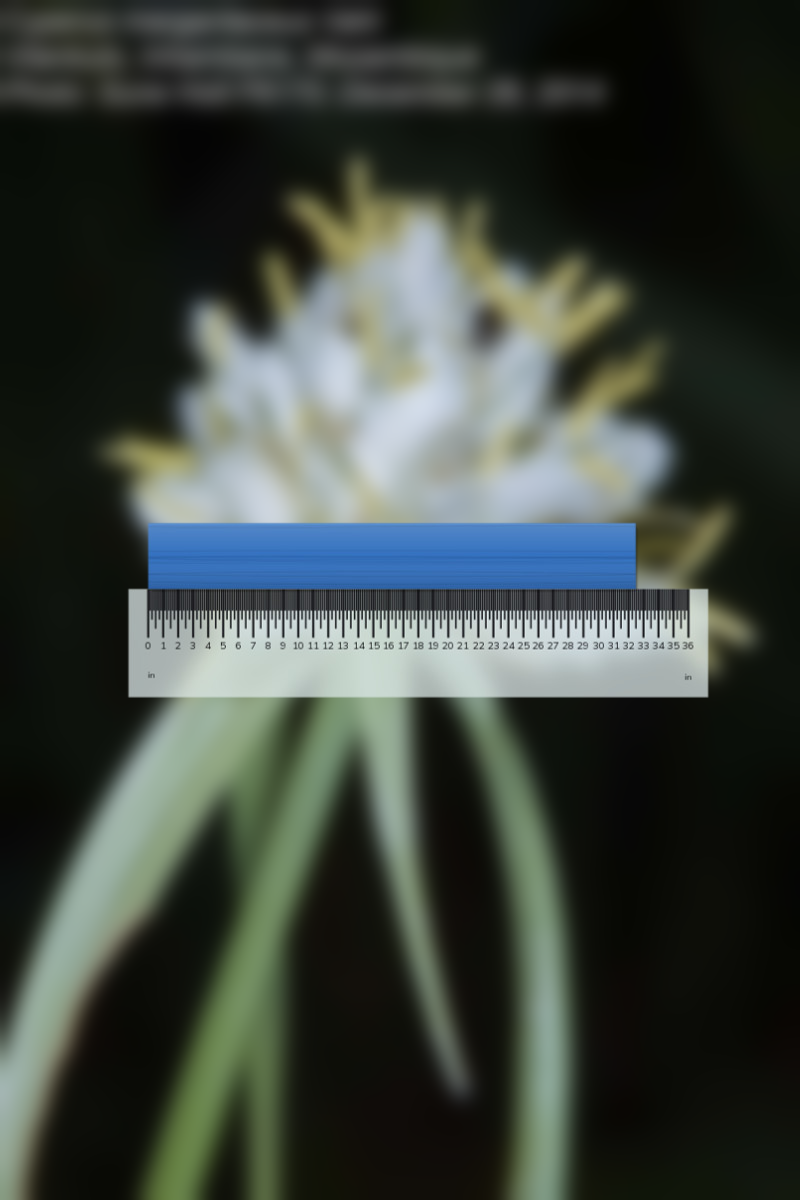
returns 32.5 in
